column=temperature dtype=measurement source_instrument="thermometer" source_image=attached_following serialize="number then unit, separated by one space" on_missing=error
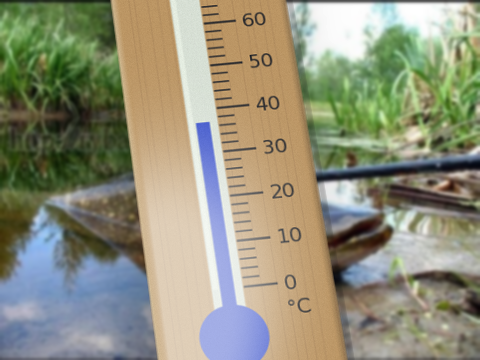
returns 37 °C
